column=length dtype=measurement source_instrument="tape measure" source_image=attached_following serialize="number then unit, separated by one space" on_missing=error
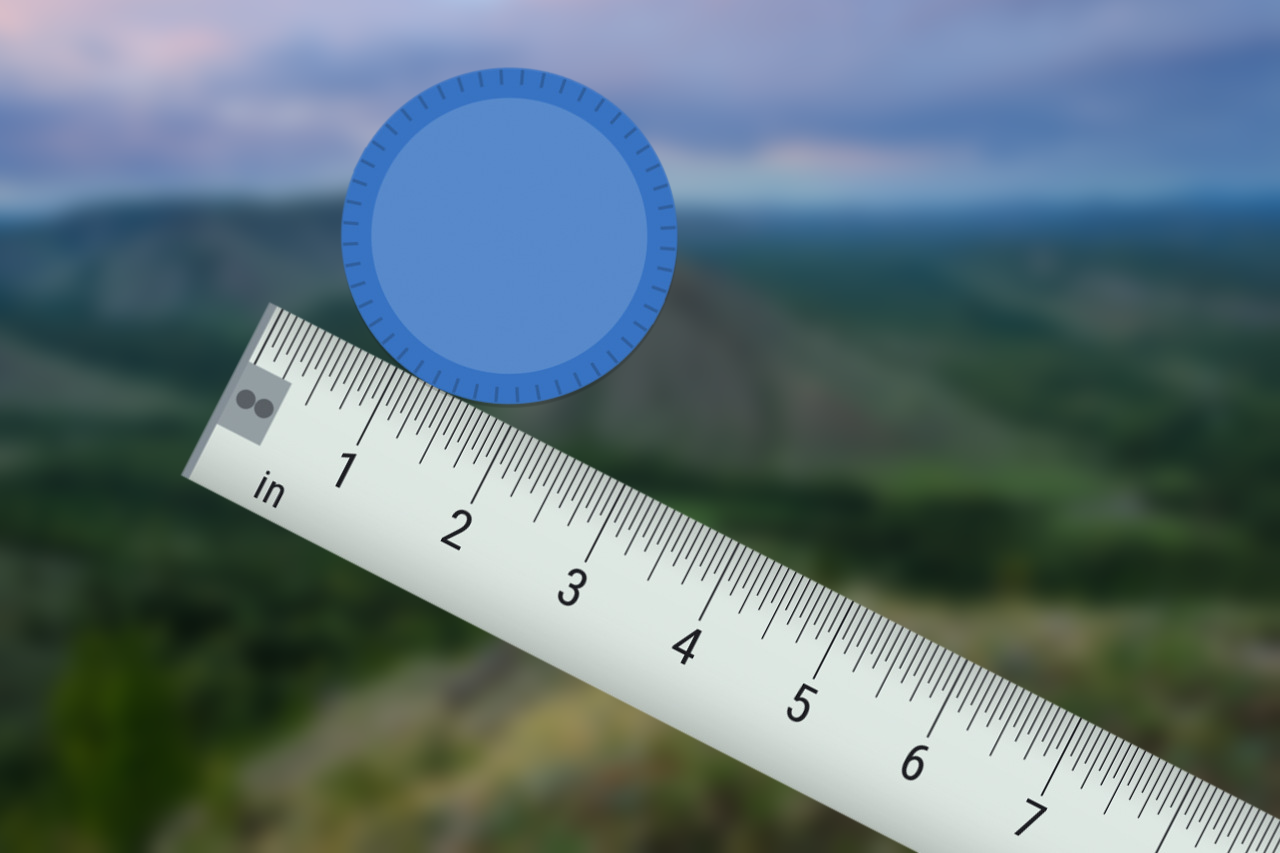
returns 2.625 in
